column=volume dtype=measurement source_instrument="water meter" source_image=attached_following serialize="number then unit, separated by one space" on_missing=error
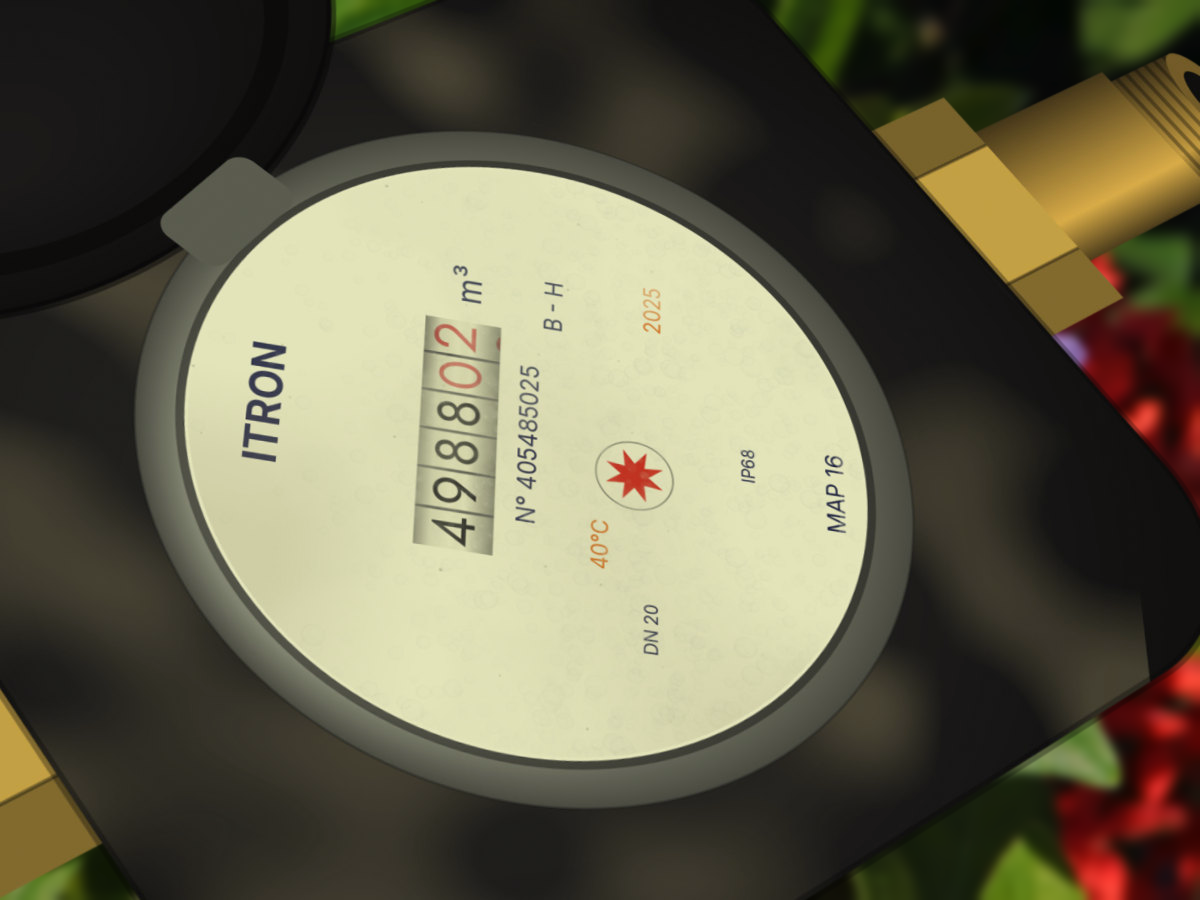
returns 4988.02 m³
